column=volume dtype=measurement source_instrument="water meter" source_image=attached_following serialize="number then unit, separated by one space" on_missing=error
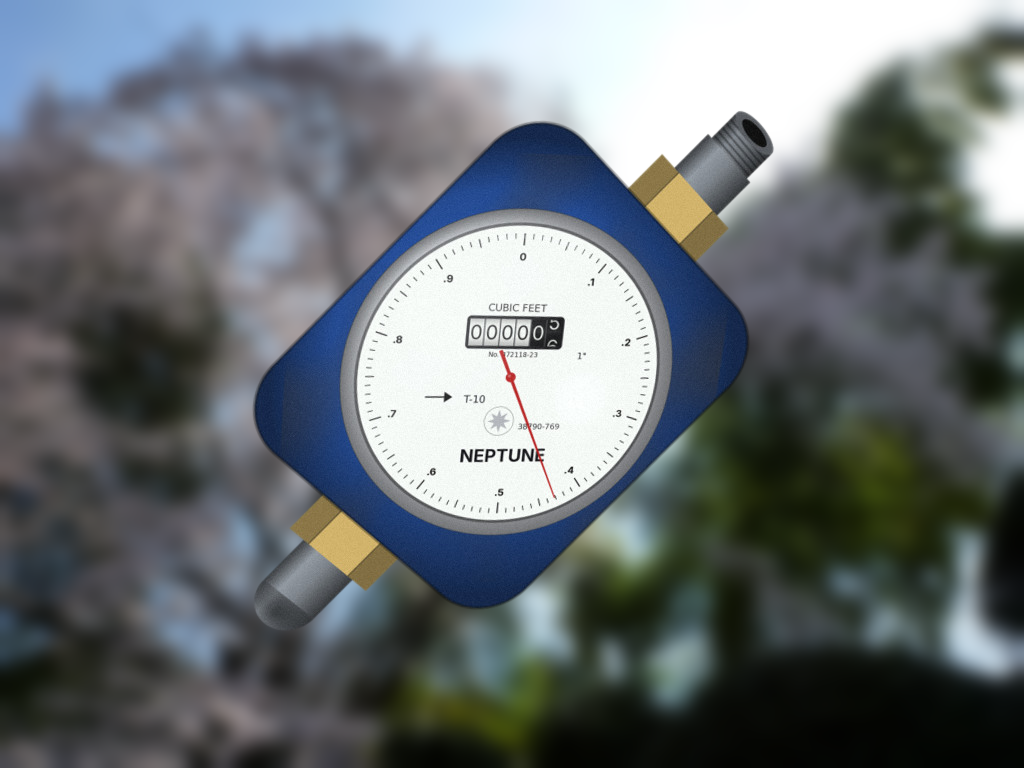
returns 5.43 ft³
